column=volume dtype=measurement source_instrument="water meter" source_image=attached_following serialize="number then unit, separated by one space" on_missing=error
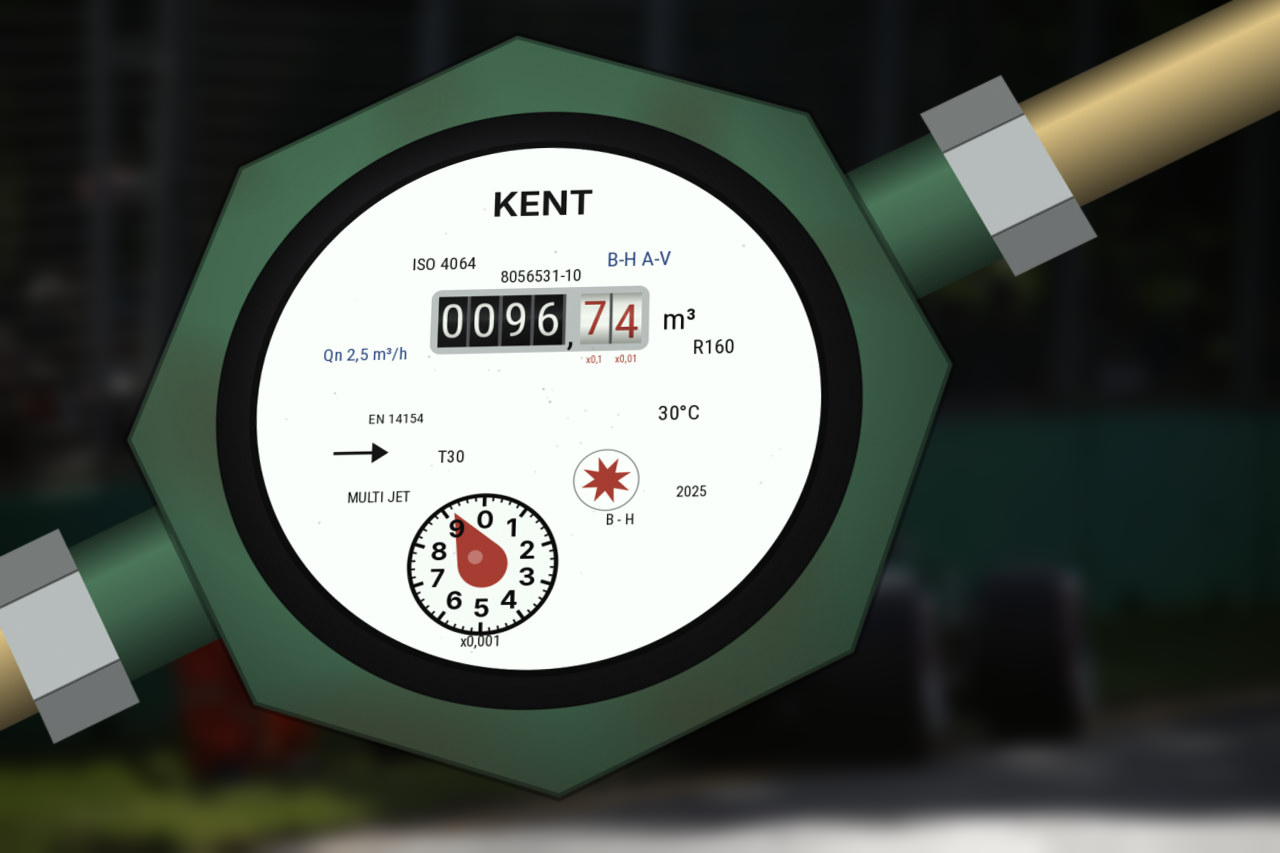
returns 96.739 m³
